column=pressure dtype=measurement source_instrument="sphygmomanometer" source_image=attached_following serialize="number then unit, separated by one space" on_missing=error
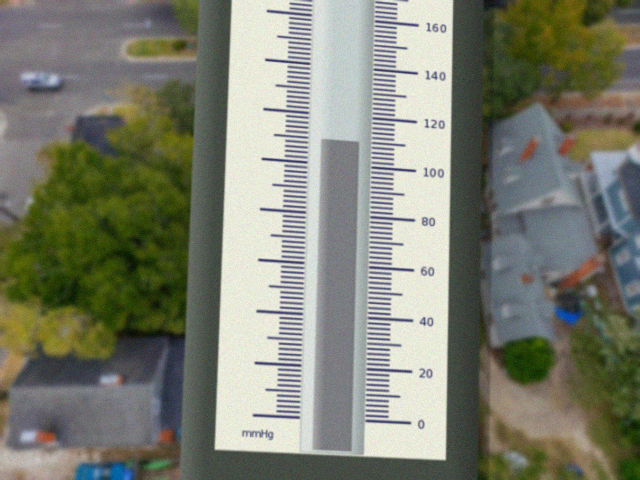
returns 110 mmHg
